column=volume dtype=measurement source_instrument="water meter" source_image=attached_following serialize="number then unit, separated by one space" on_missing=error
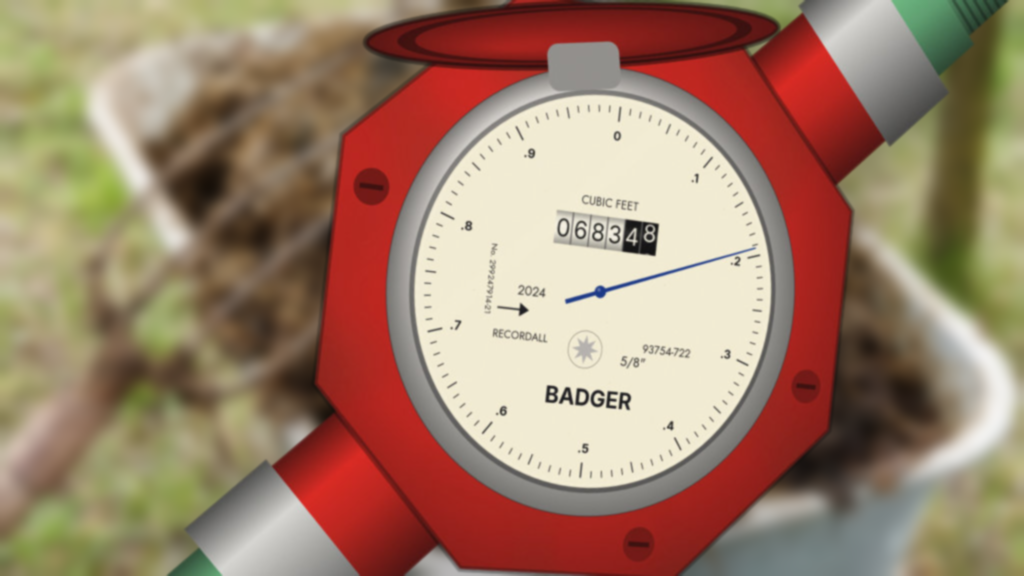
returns 68348.19 ft³
